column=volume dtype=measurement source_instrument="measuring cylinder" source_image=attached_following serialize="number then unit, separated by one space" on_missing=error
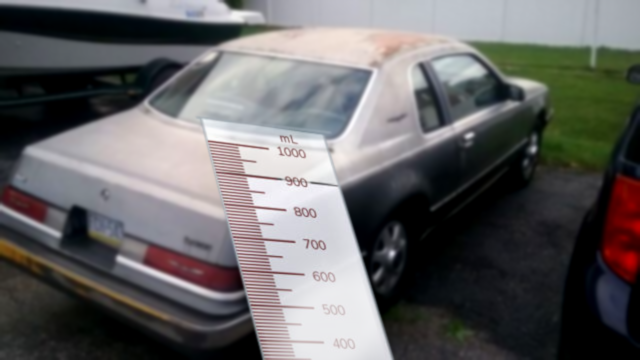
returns 900 mL
